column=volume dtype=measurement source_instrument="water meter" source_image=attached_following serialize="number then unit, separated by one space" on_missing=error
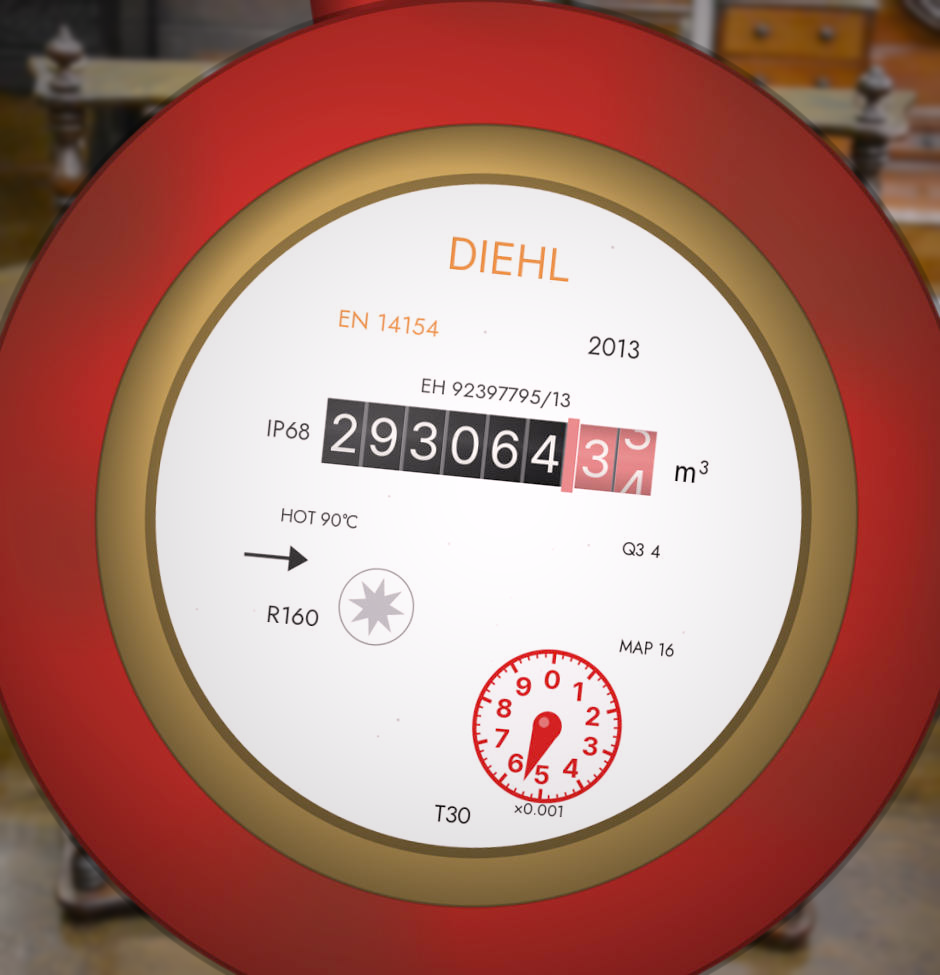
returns 293064.335 m³
